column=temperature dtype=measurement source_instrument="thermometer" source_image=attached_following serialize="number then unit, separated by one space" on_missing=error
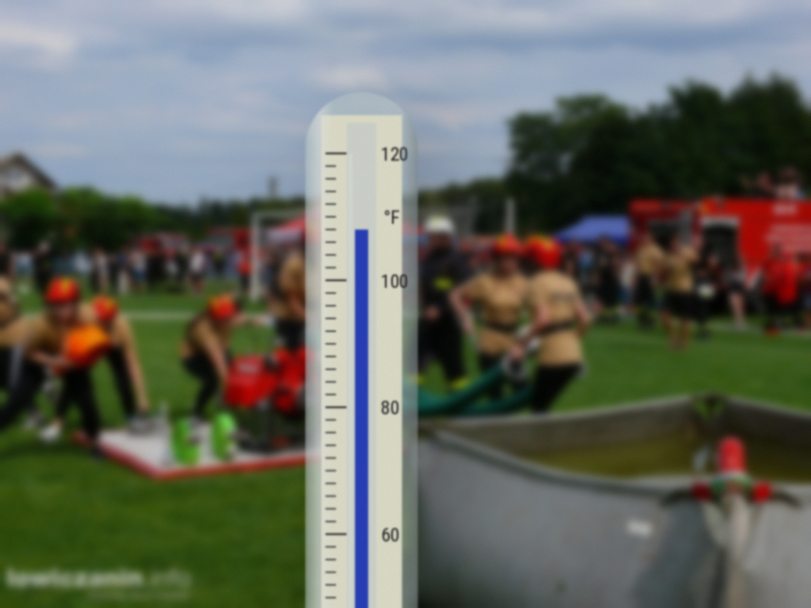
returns 108 °F
